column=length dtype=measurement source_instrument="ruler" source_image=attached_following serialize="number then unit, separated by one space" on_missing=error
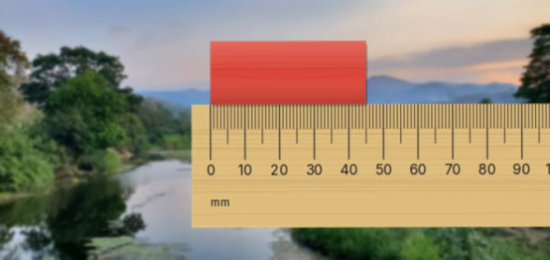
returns 45 mm
